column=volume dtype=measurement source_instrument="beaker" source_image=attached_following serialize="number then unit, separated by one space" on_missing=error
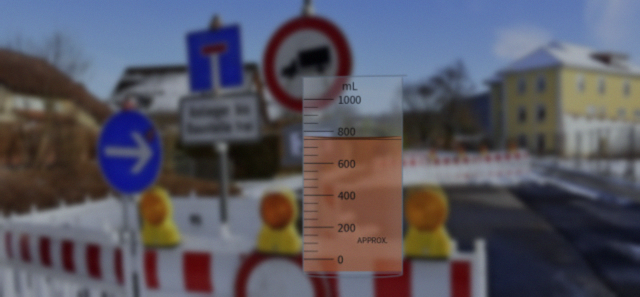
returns 750 mL
